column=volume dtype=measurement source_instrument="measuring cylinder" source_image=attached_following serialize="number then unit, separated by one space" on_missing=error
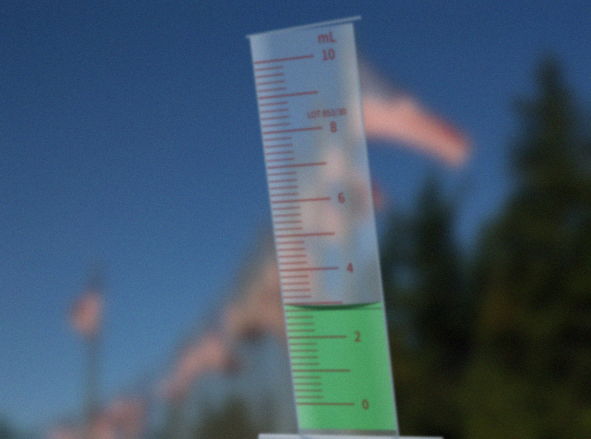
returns 2.8 mL
